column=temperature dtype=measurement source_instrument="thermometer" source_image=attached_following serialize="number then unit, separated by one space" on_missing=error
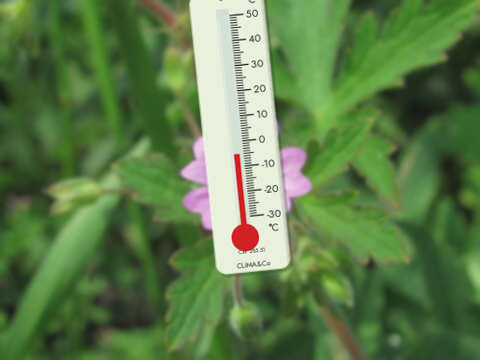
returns -5 °C
